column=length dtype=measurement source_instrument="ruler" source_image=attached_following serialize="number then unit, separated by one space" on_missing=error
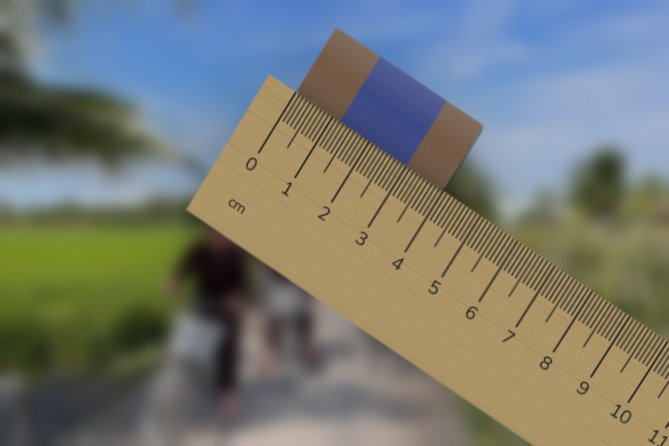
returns 4 cm
